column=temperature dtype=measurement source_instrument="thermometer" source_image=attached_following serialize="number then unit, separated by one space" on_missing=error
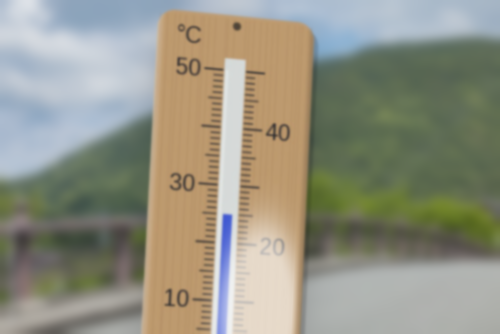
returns 25 °C
